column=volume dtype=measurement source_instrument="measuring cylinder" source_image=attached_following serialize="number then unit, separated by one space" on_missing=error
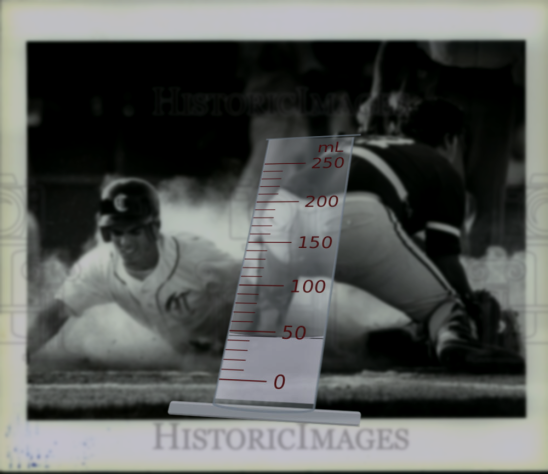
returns 45 mL
